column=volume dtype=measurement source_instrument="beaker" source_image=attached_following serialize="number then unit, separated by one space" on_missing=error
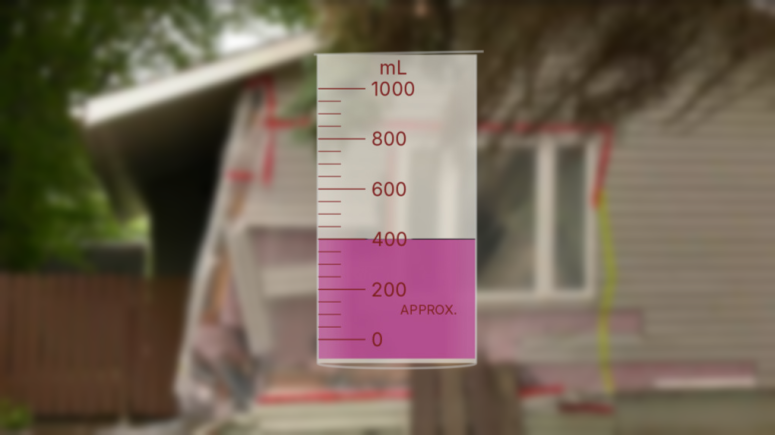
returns 400 mL
